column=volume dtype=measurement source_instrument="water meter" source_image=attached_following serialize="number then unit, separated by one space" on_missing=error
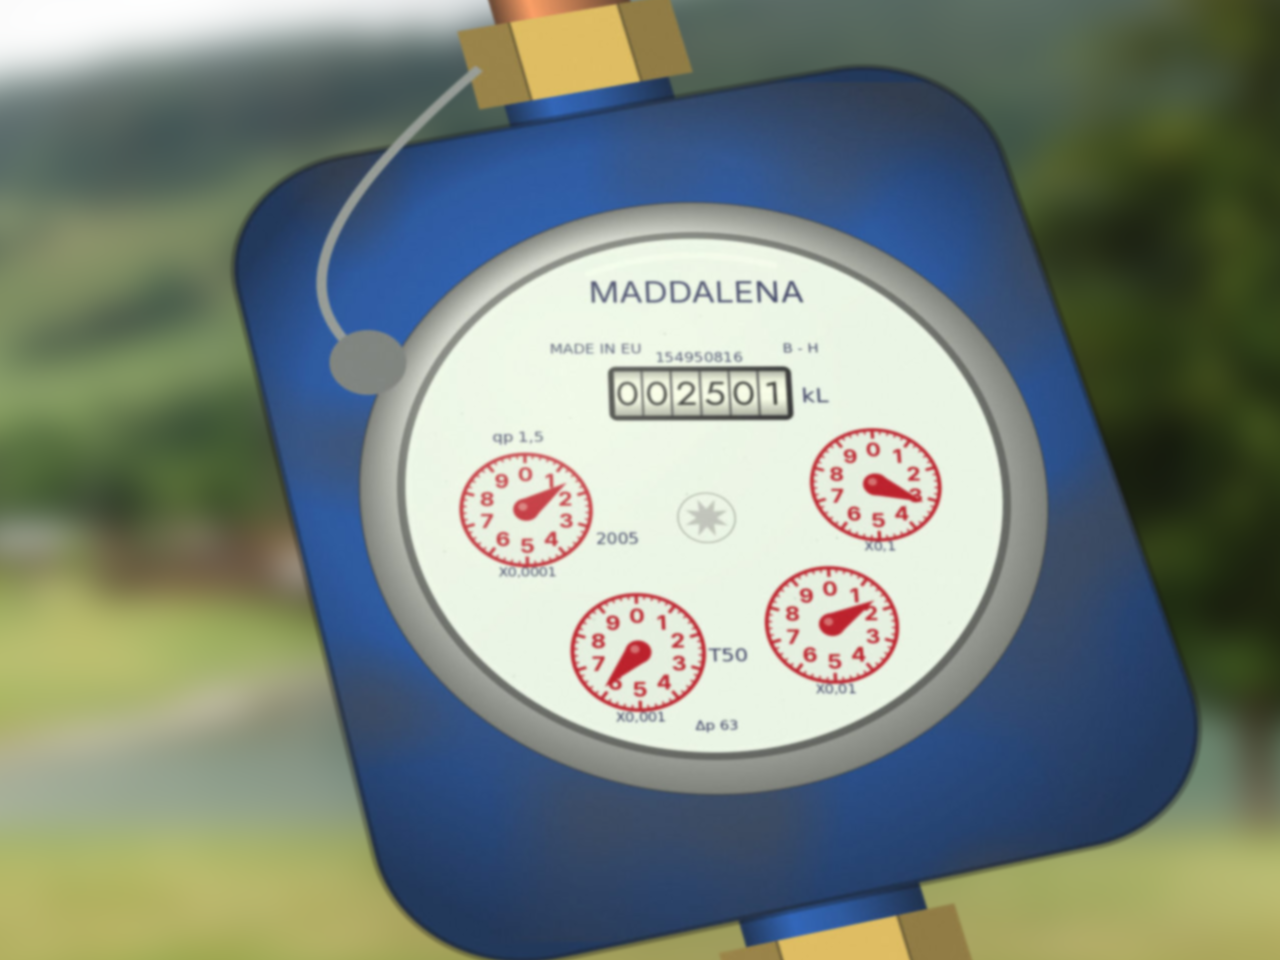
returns 2501.3161 kL
